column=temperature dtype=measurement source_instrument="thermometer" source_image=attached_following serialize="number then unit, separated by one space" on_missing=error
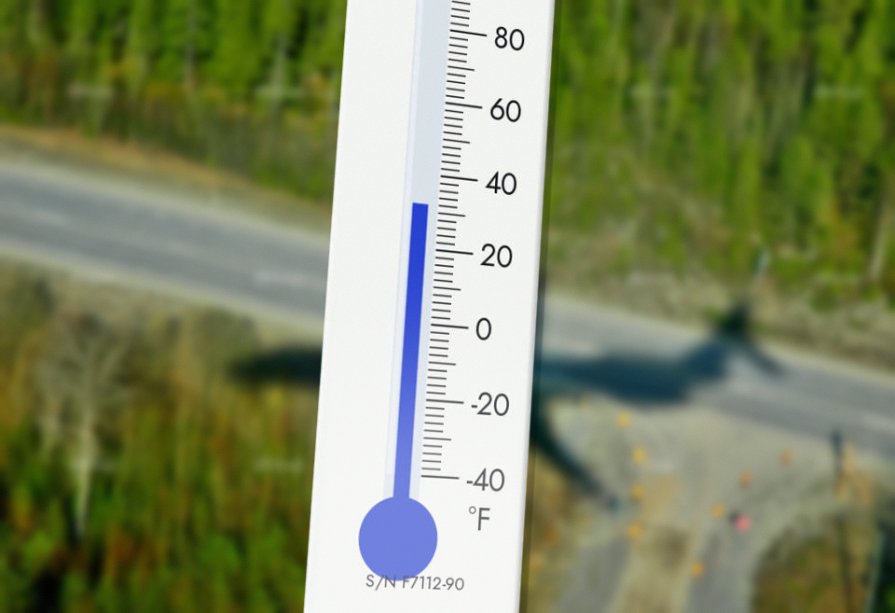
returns 32 °F
